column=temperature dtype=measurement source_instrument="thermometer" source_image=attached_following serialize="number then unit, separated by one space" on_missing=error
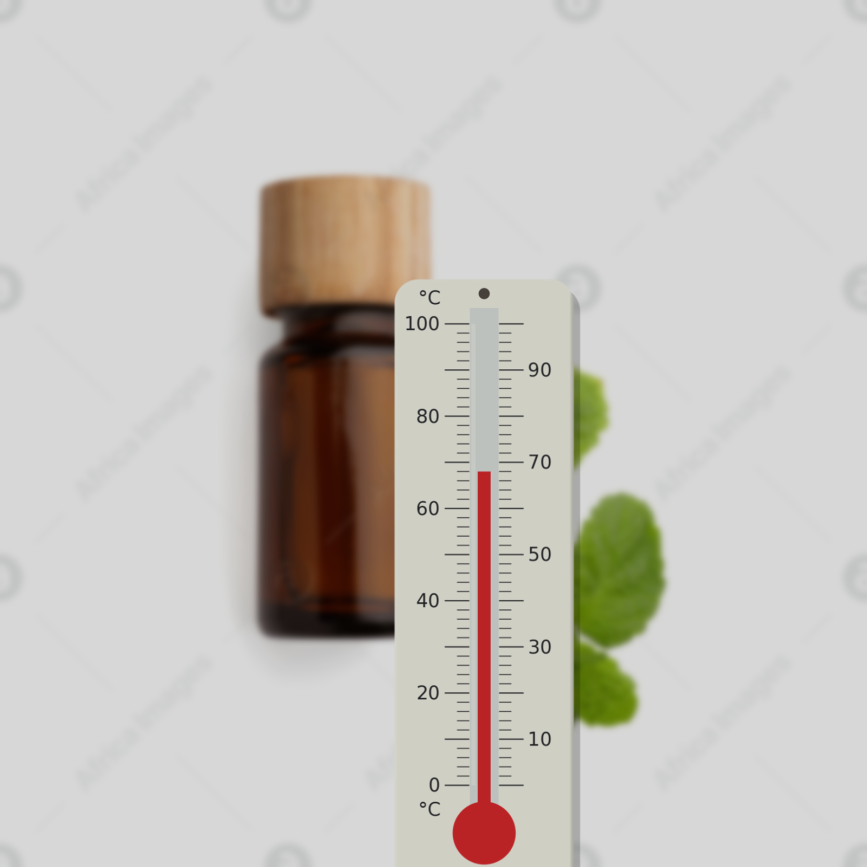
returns 68 °C
